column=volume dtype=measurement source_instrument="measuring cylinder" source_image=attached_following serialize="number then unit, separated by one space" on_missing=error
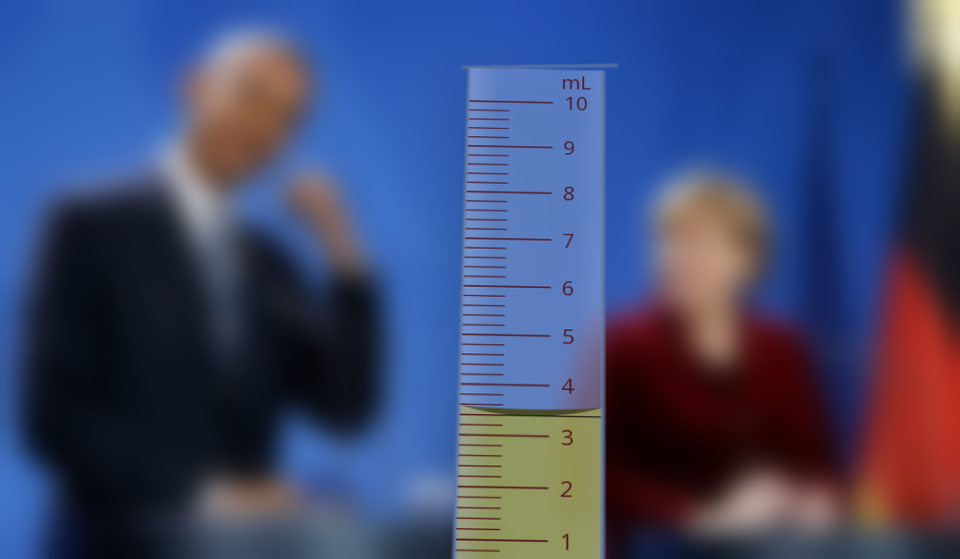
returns 3.4 mL
